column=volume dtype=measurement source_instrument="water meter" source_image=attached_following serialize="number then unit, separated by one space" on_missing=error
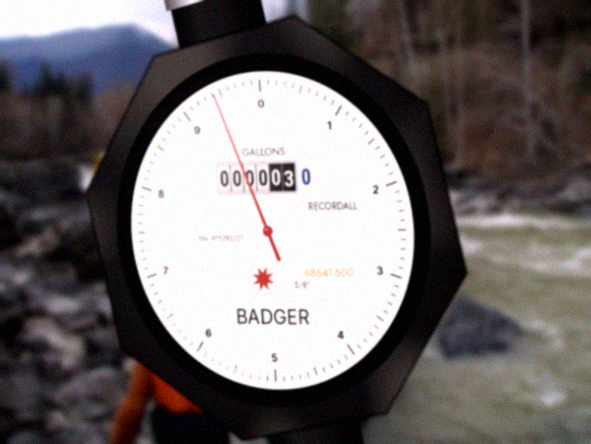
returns 29.4 gal
